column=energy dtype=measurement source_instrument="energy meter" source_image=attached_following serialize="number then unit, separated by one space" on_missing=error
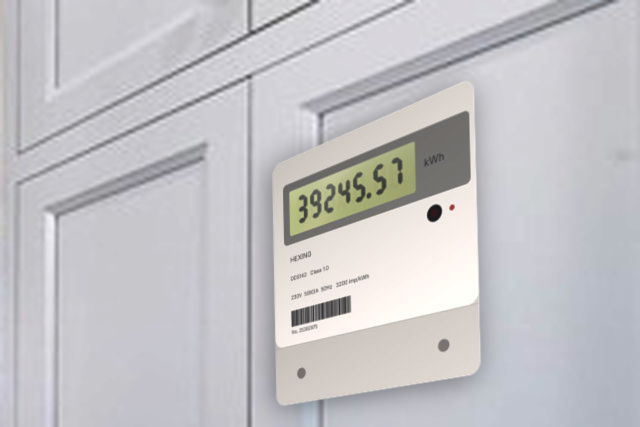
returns 39245.57 kWh
